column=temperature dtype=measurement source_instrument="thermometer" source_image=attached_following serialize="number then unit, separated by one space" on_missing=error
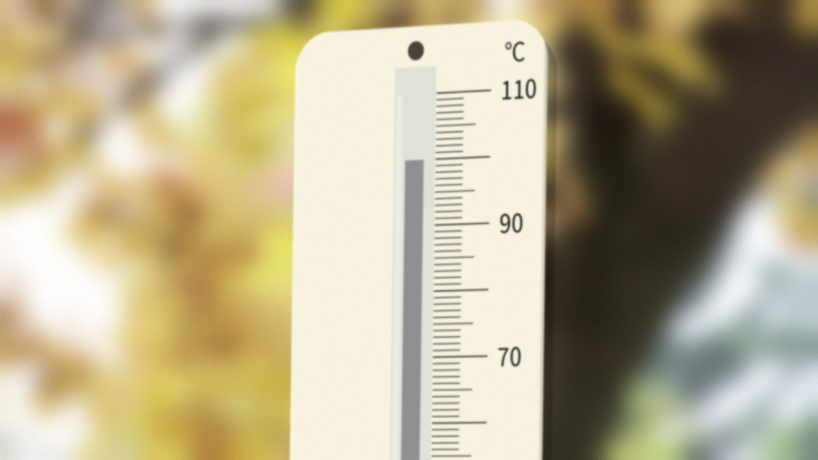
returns 100 °C
